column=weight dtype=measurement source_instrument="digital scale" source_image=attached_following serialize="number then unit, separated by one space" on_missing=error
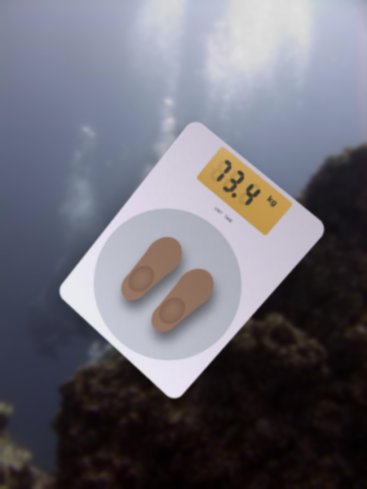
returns 73.4 kg
